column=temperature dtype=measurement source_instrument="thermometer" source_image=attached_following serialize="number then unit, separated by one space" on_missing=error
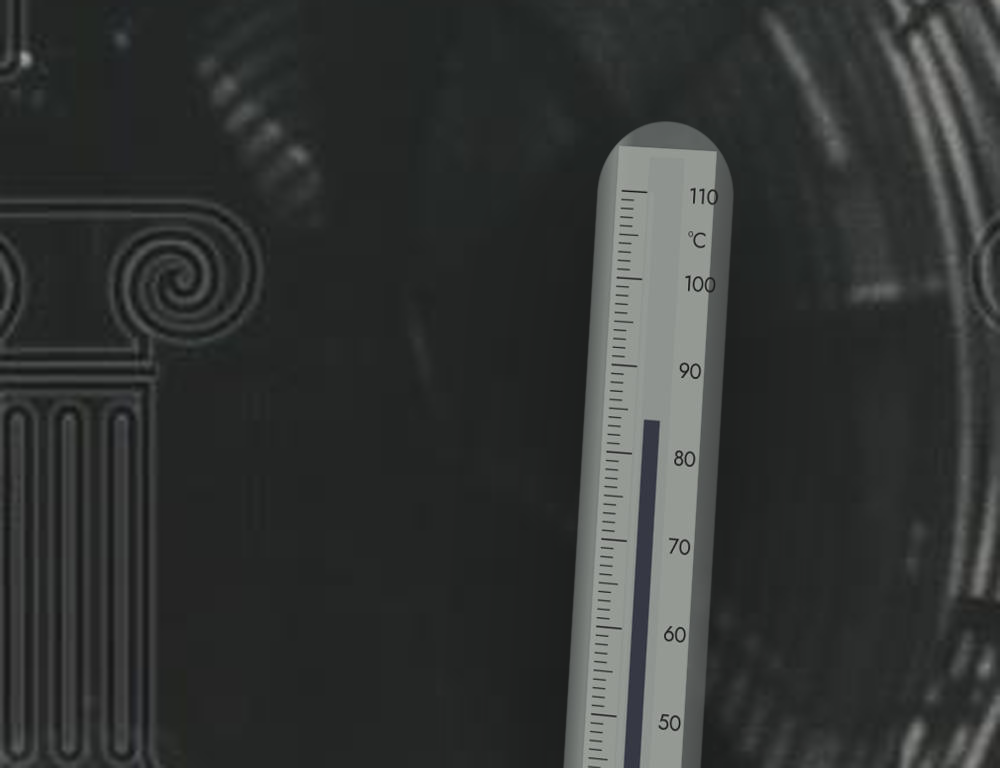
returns 84 °C
